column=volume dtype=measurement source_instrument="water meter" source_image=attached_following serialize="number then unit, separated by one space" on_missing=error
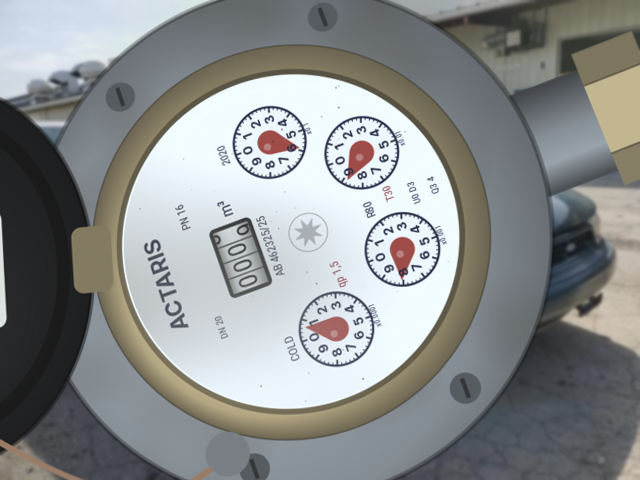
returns 8.5880 m³
